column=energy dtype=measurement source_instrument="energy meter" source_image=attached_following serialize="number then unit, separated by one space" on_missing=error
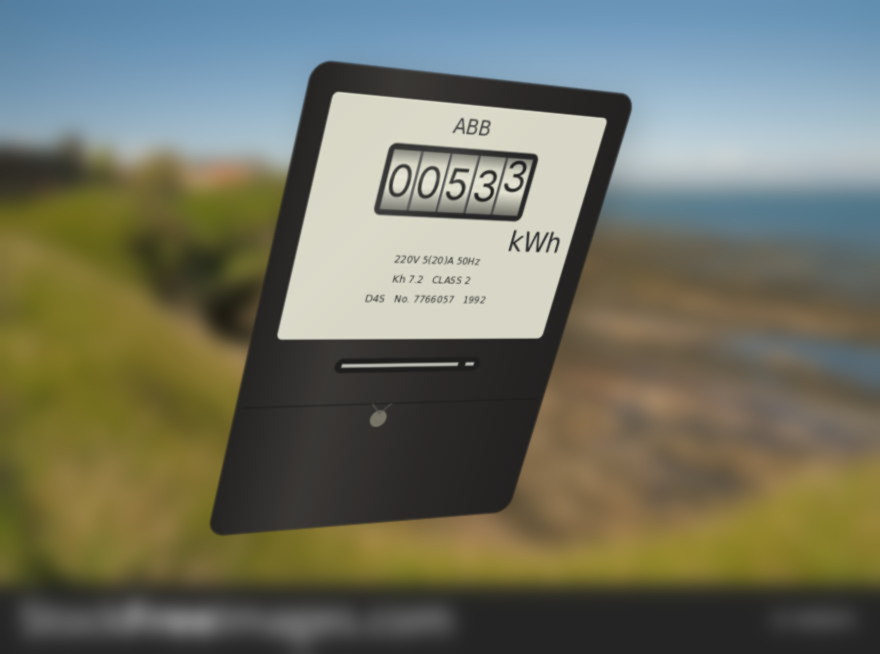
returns 533 kWh
